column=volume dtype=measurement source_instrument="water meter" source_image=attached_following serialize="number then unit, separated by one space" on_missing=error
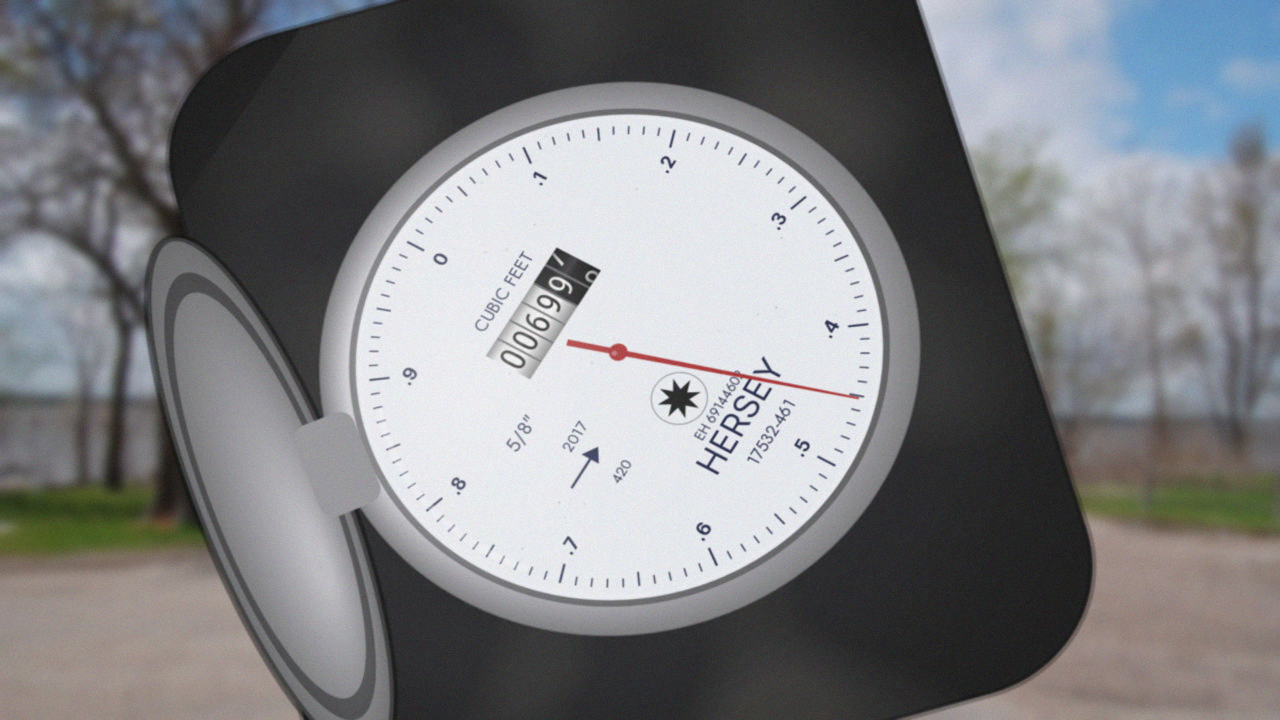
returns 6997.45 ft³
